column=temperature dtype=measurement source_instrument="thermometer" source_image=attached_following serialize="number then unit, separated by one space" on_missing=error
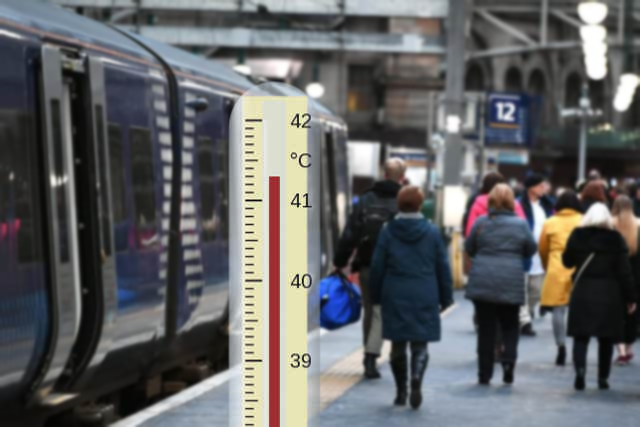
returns 41.3 °C
